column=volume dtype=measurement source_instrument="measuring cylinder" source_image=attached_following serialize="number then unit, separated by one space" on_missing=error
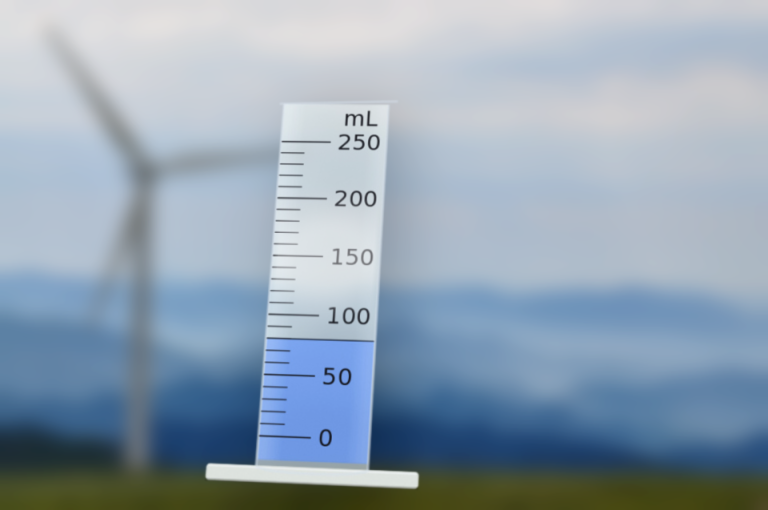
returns 80 mL
